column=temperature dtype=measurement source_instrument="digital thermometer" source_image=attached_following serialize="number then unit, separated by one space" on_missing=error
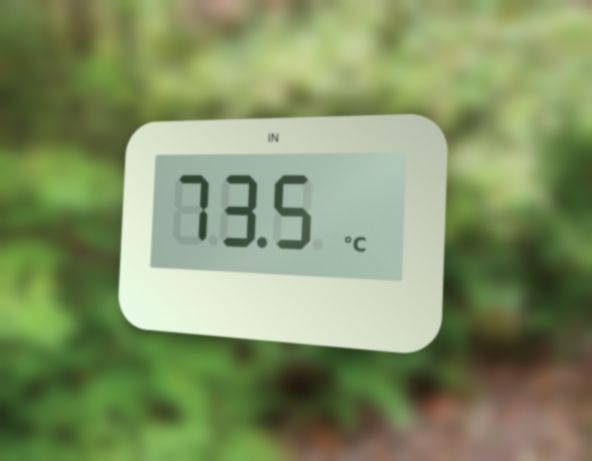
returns 73.5 °C
